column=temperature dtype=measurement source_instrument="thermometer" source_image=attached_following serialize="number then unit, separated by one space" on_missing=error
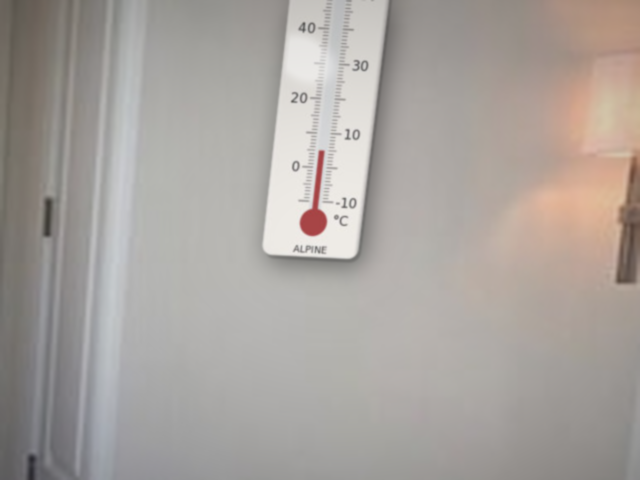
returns 5 °C
